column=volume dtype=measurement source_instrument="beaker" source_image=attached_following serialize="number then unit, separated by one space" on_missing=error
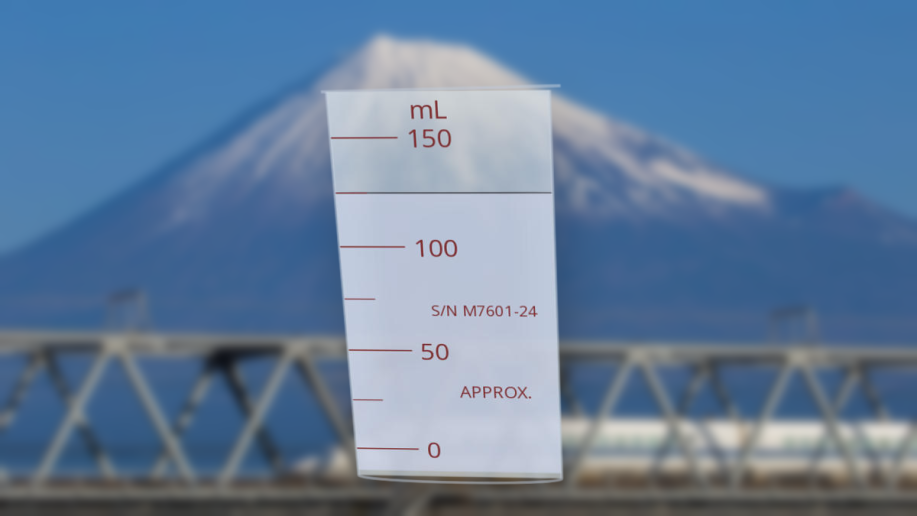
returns 125 mL
